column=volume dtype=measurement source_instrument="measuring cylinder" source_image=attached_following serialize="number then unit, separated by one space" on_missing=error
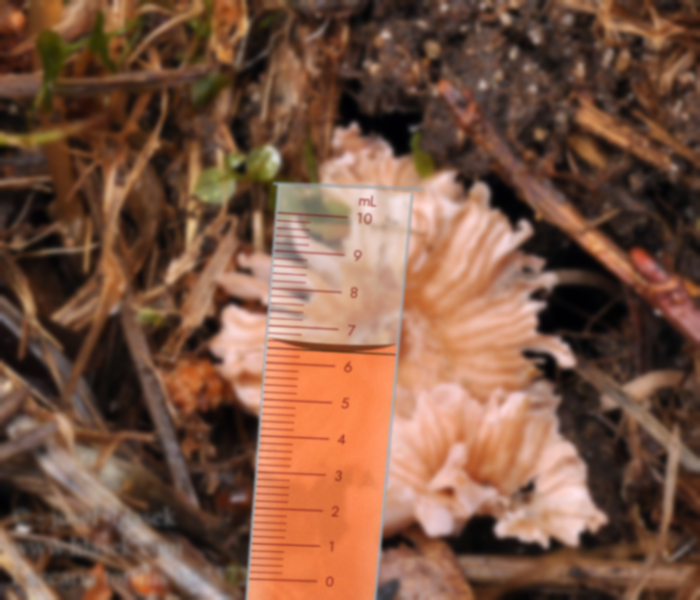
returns 6.4 mL
